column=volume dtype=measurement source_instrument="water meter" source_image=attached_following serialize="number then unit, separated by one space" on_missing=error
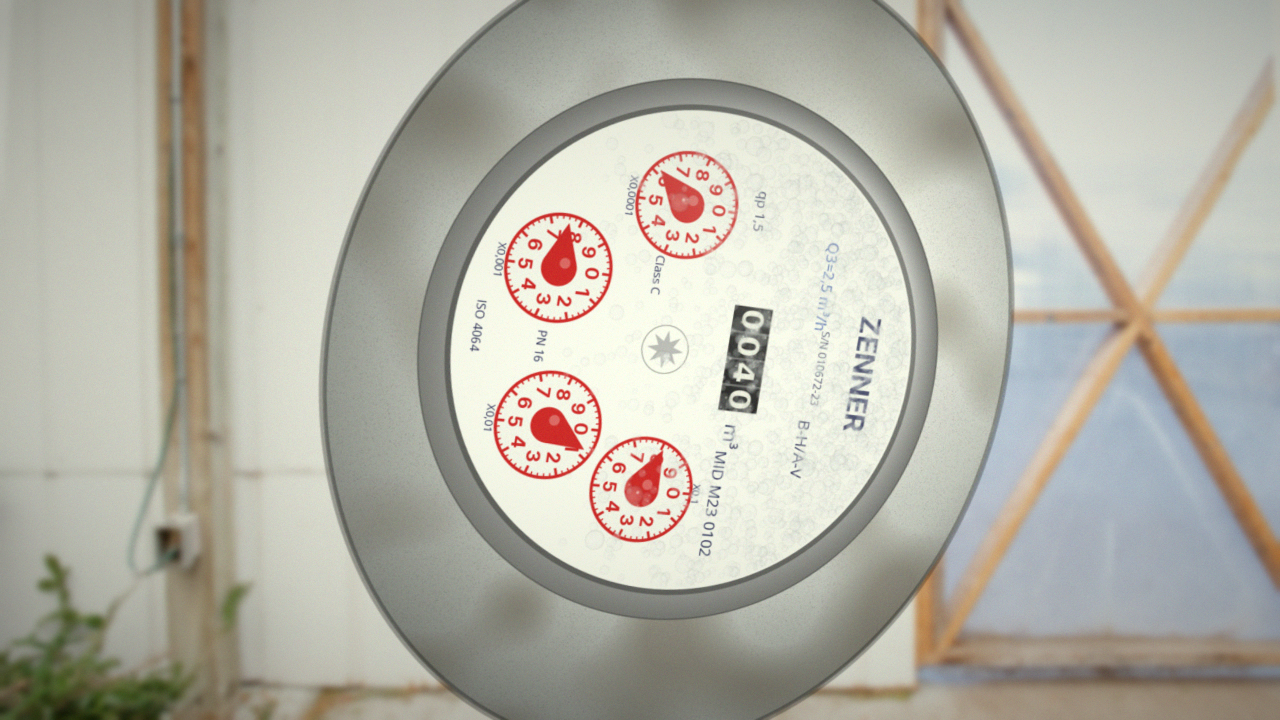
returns 40.8076 m³
